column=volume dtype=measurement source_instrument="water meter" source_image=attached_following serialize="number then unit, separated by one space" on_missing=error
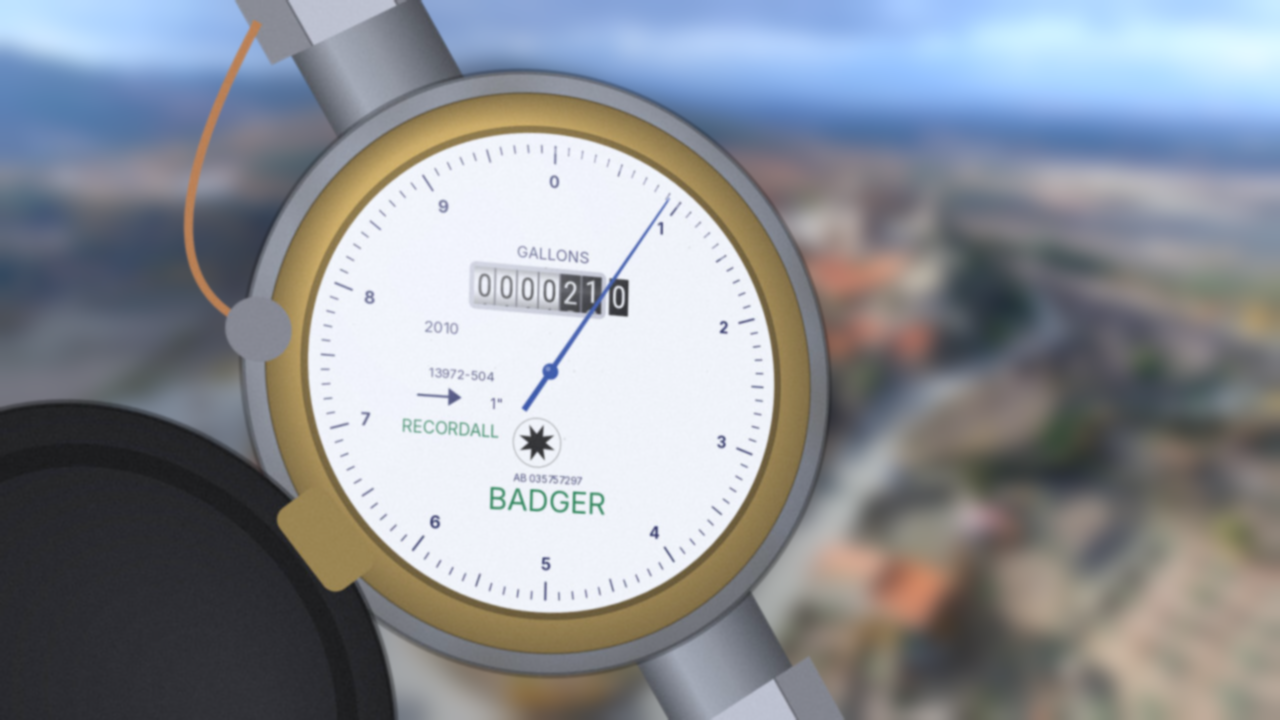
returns 210.9 gal
